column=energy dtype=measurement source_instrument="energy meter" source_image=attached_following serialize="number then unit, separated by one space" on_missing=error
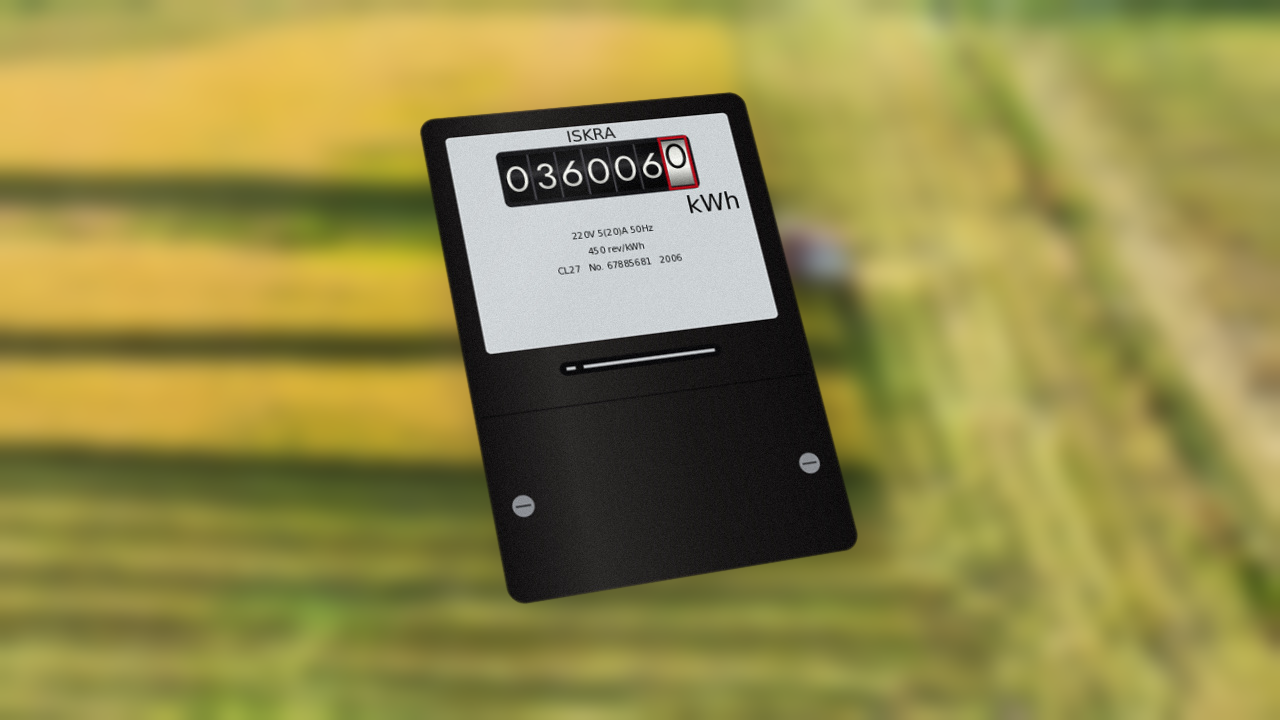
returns 36006.0 kWh
